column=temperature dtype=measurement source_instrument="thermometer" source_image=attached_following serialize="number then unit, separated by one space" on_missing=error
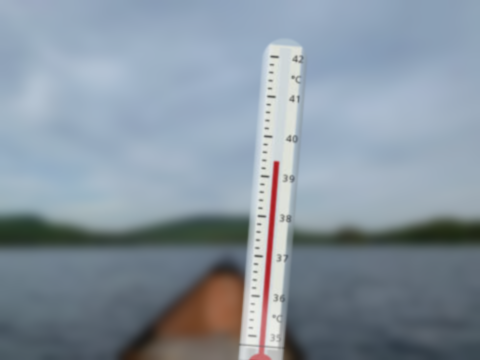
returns 39.4 °C
